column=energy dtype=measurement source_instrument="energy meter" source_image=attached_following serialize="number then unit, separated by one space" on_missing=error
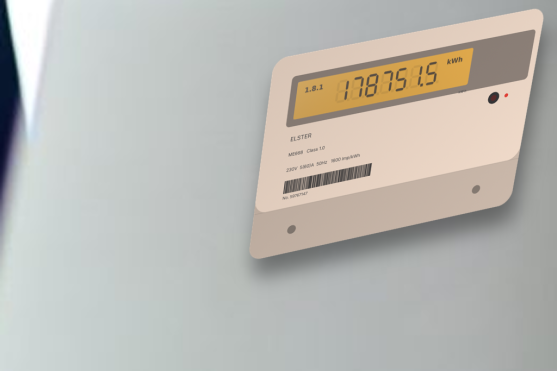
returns 178751.5 kWh
